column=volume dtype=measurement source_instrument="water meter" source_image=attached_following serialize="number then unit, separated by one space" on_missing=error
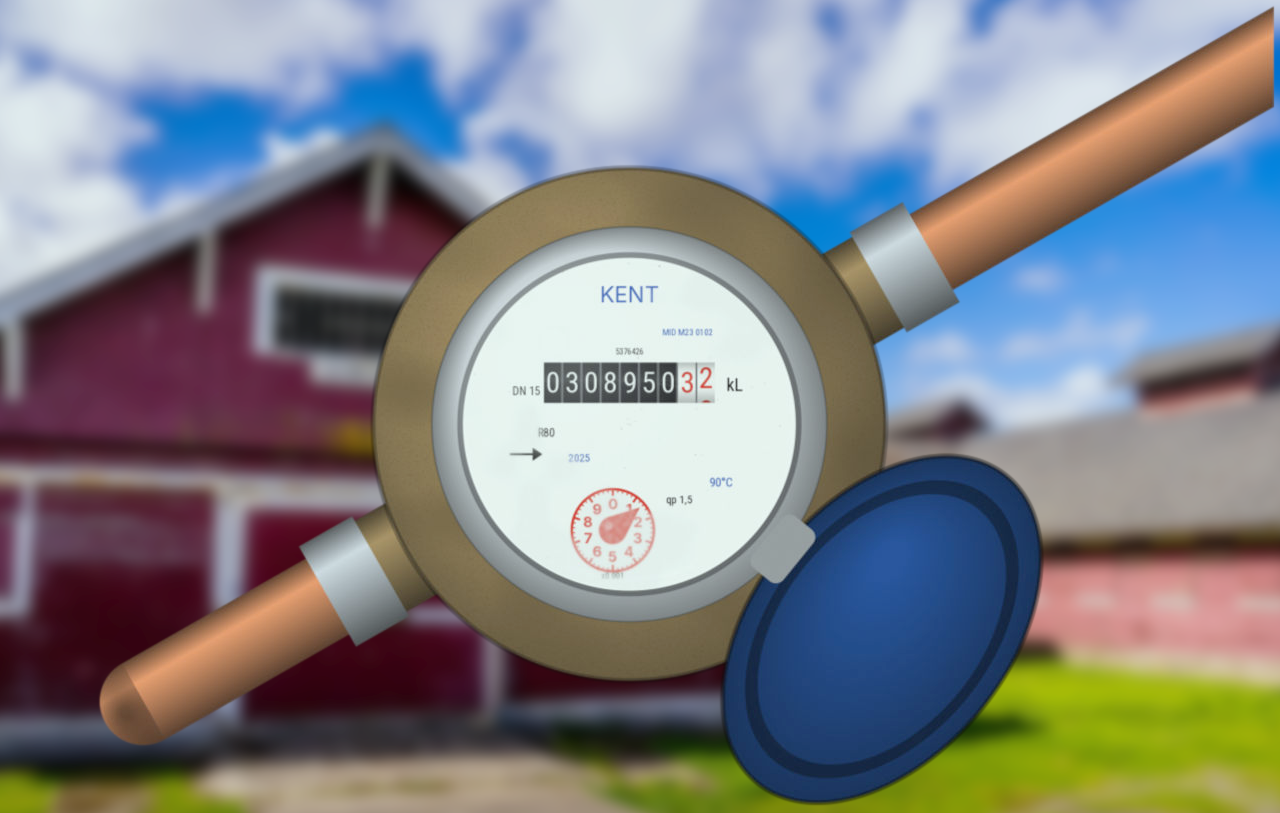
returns 308950.321 kL
